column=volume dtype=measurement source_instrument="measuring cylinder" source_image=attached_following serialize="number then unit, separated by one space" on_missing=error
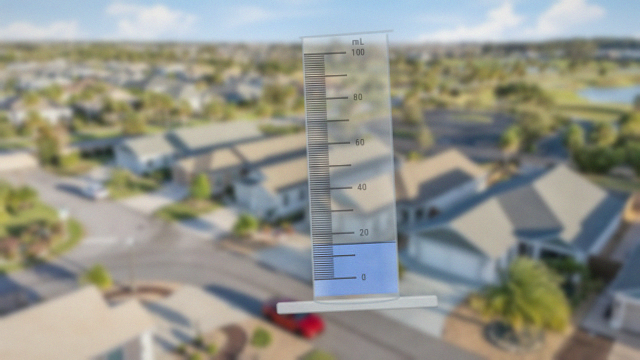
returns 15 mL
